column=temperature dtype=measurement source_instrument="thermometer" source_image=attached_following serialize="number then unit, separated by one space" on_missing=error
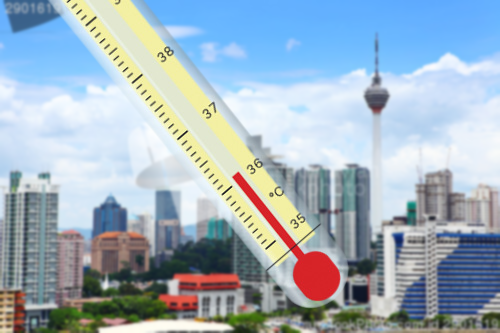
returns 36.1 °C
